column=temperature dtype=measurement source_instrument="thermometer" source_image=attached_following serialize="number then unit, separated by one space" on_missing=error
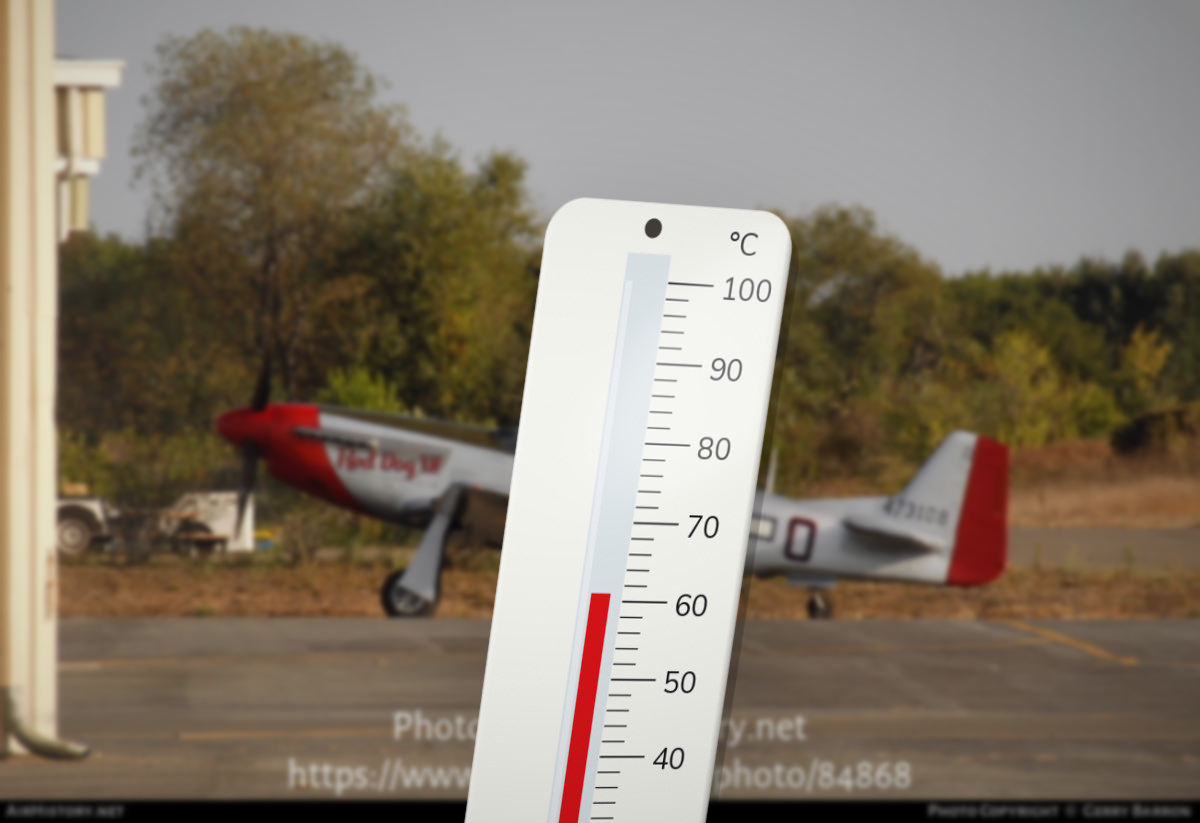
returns 61 °C
